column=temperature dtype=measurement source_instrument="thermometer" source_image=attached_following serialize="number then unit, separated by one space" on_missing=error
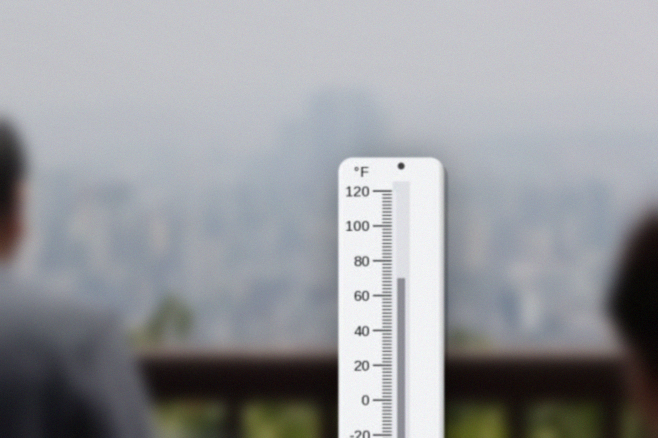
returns 70 °F
